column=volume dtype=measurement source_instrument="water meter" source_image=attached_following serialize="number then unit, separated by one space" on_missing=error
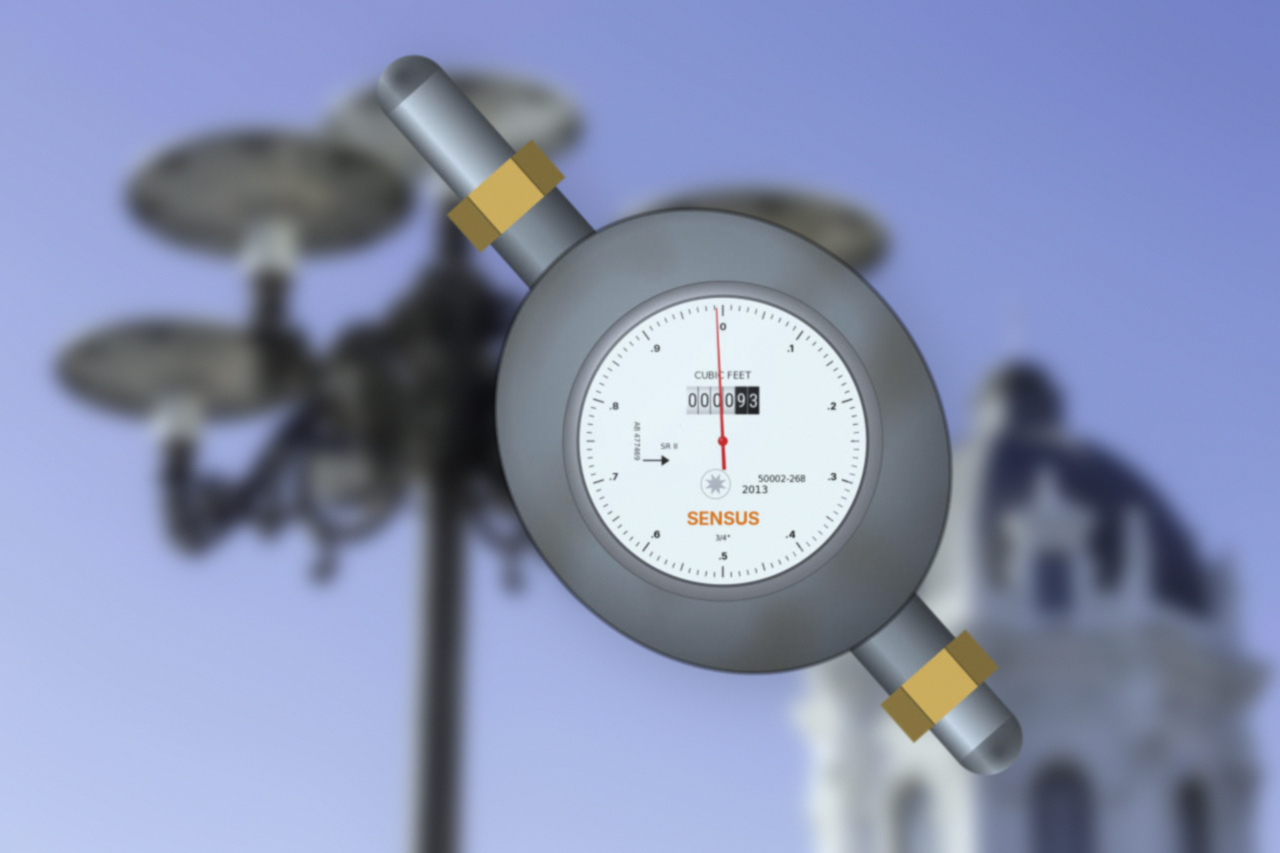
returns 92.99 ft³
